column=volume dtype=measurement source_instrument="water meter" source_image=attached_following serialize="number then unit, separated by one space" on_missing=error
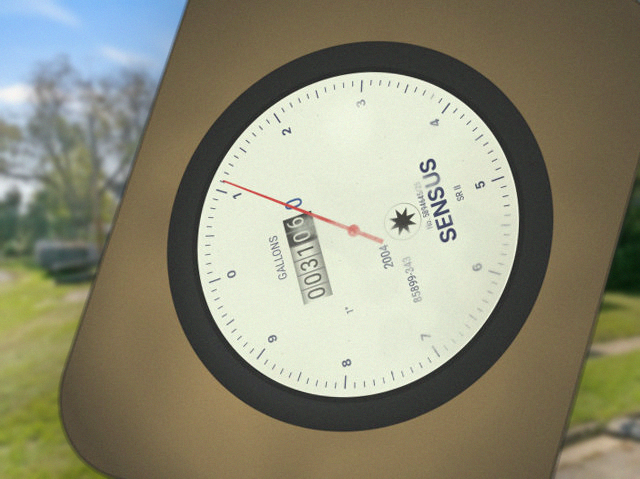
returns 31061.1 gal
